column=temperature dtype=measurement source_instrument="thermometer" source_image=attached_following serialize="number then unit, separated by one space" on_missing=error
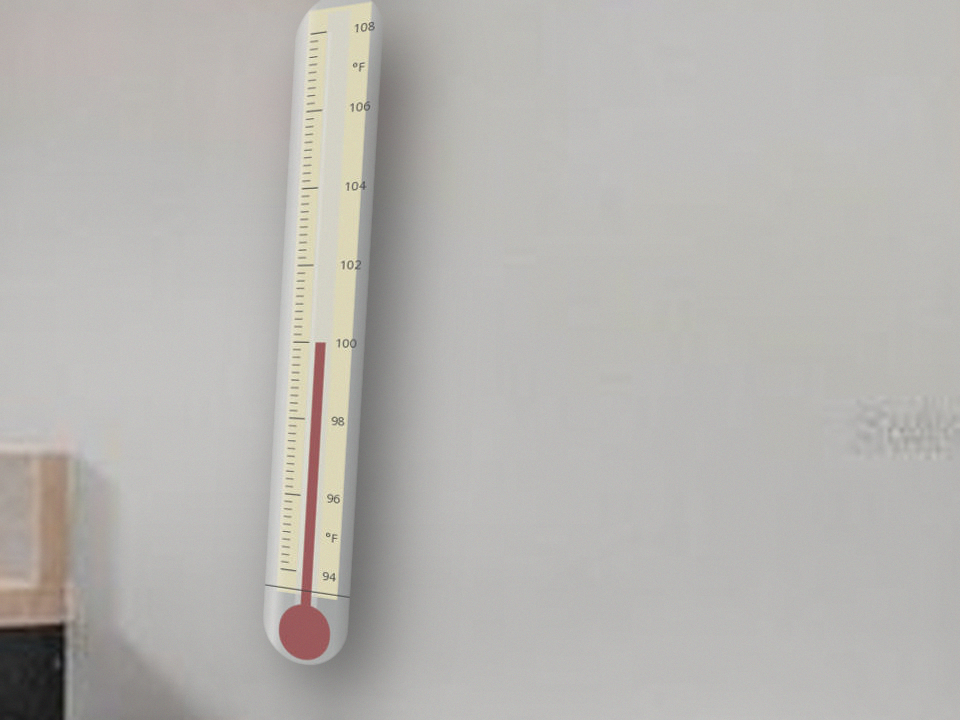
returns 100 °F
